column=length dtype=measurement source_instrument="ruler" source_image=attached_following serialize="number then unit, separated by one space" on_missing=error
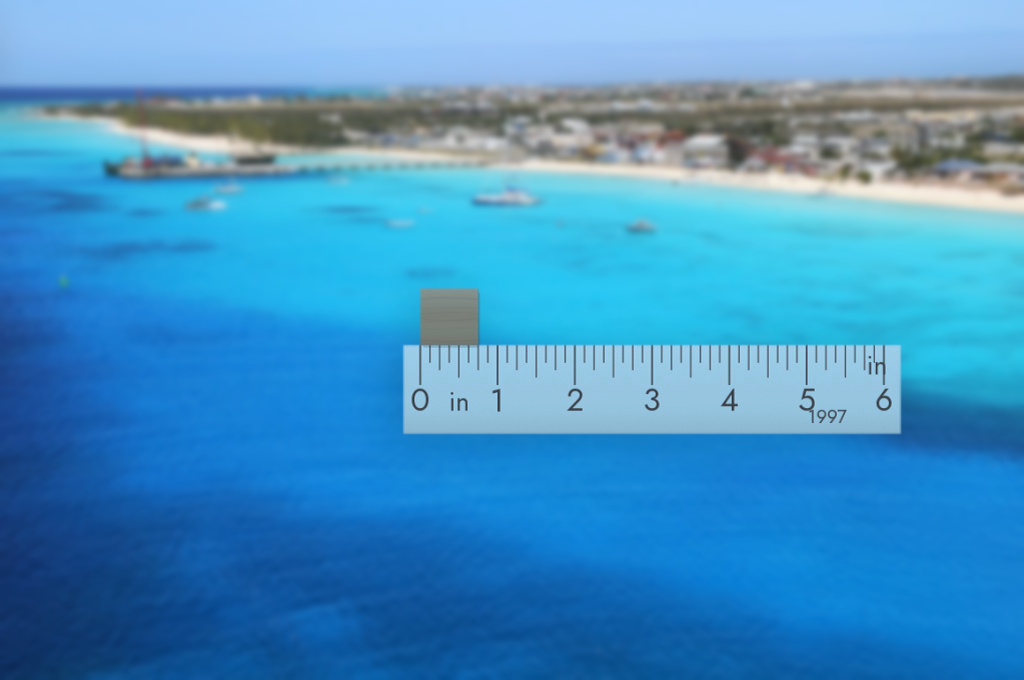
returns 0.75 in
